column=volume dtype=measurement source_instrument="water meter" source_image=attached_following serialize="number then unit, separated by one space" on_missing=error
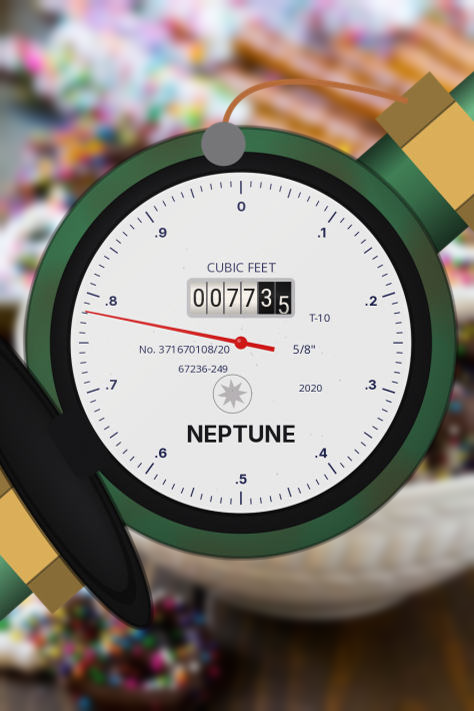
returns 7734.78 ft³
